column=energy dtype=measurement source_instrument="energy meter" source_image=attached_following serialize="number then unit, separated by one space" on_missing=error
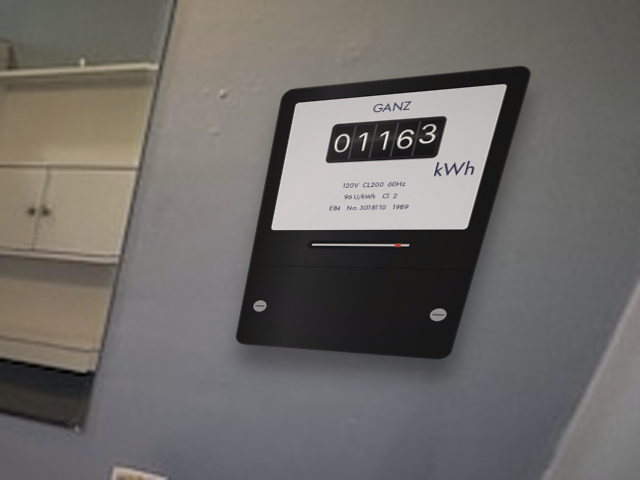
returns 1163 kWh
